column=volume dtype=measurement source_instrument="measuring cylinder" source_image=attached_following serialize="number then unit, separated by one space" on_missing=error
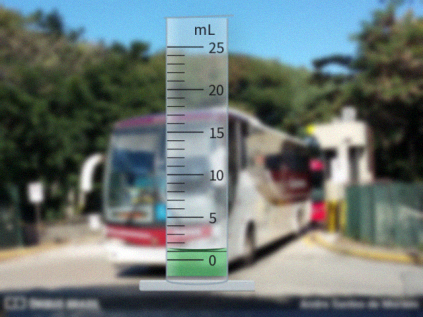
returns 1 mL
